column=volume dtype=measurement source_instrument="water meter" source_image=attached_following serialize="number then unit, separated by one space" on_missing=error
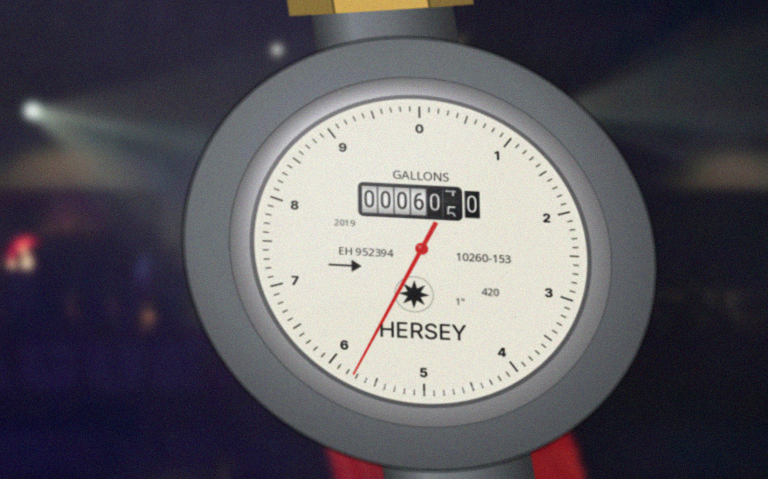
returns 6045.7 gal
